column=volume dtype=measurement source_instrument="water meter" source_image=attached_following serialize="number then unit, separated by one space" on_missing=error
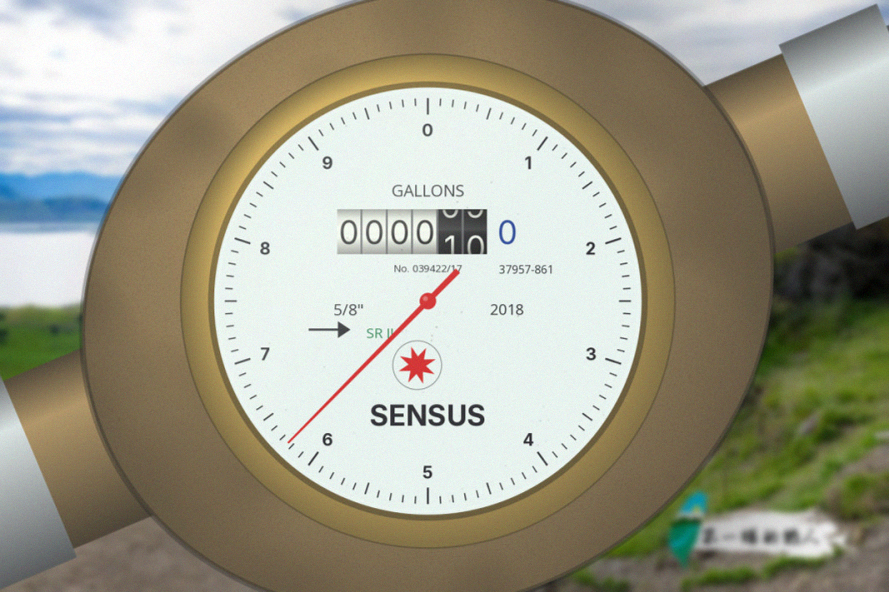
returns 96.2 gal
